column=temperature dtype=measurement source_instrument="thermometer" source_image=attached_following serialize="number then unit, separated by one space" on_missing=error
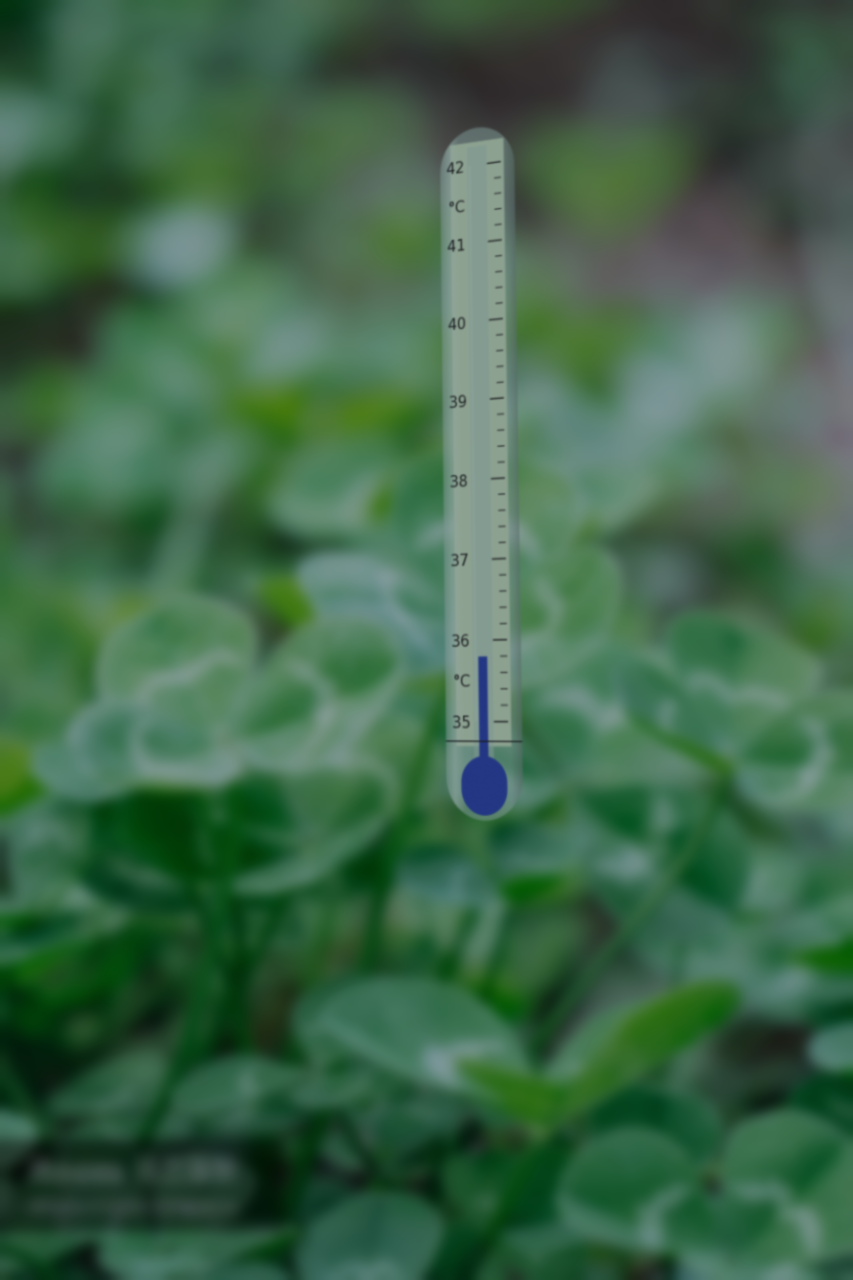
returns 35.8 °C
